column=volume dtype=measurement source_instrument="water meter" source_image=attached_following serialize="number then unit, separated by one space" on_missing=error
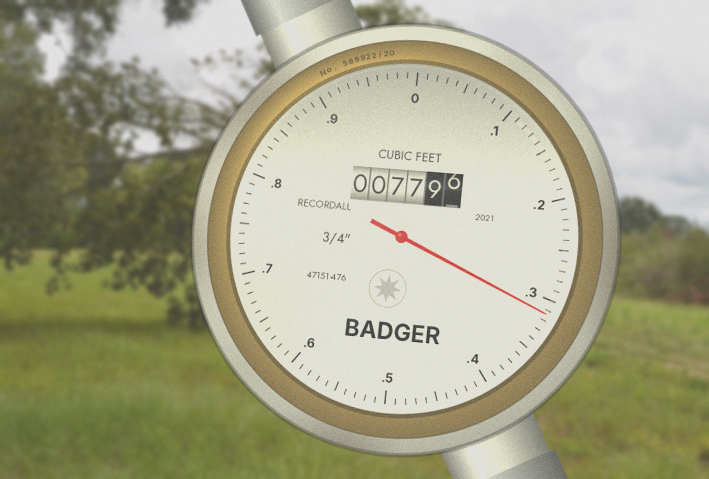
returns 7796.31 ft³
